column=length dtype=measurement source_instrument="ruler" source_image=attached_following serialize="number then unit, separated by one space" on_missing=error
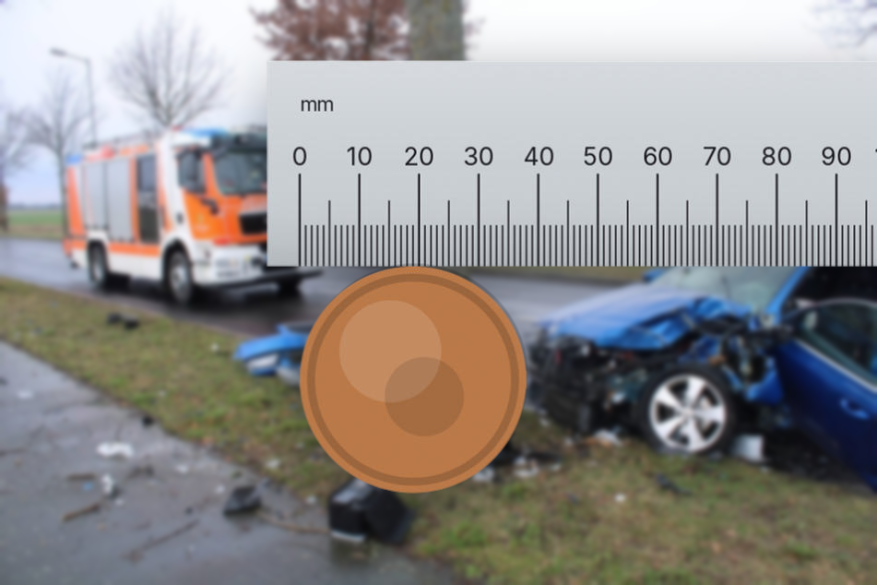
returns 38 mm
